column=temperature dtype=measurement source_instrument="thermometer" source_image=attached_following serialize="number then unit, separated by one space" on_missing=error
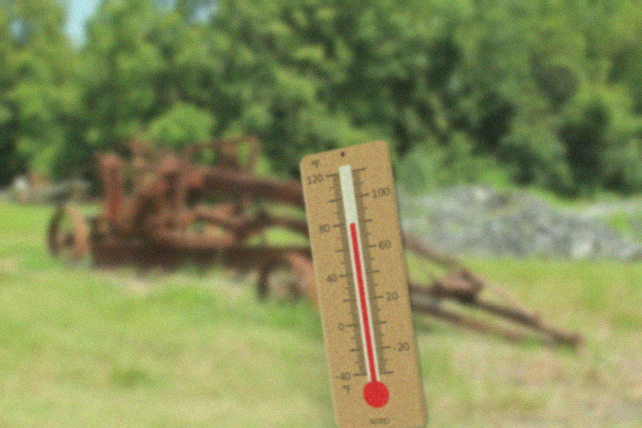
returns 80 °F
